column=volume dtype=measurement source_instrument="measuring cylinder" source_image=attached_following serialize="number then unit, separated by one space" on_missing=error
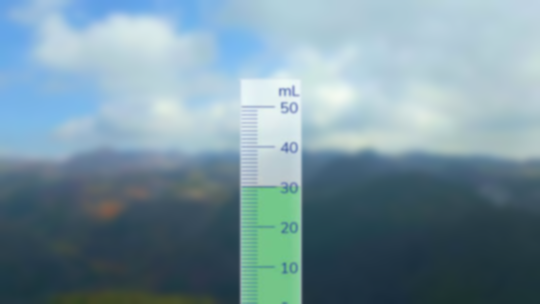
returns 30 mL
